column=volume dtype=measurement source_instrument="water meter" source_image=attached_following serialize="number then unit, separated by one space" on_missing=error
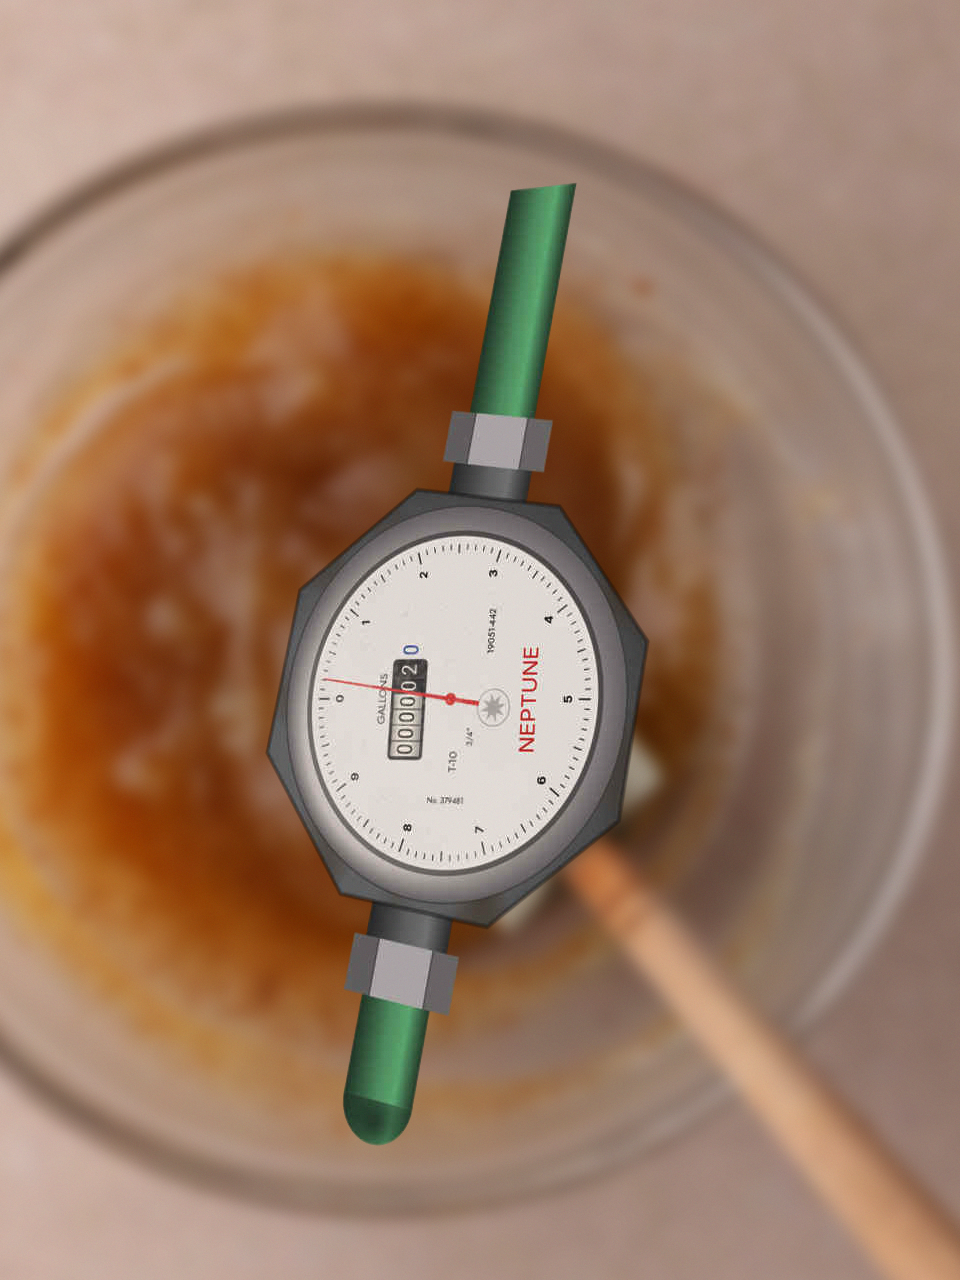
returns 20.2 gal
